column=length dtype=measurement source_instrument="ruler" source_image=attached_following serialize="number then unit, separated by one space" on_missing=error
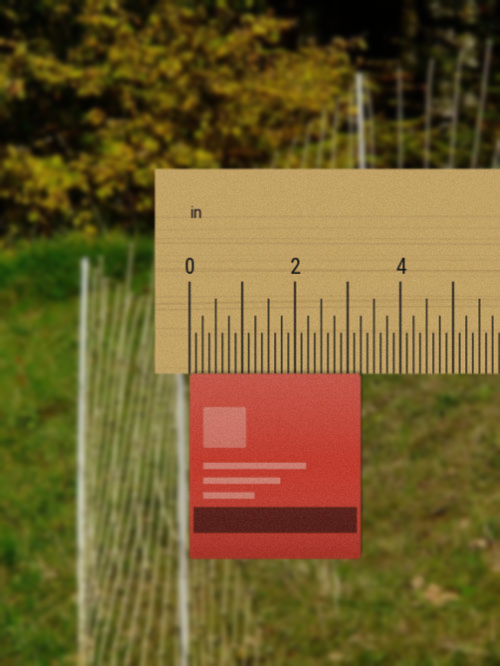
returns 3.25 in
